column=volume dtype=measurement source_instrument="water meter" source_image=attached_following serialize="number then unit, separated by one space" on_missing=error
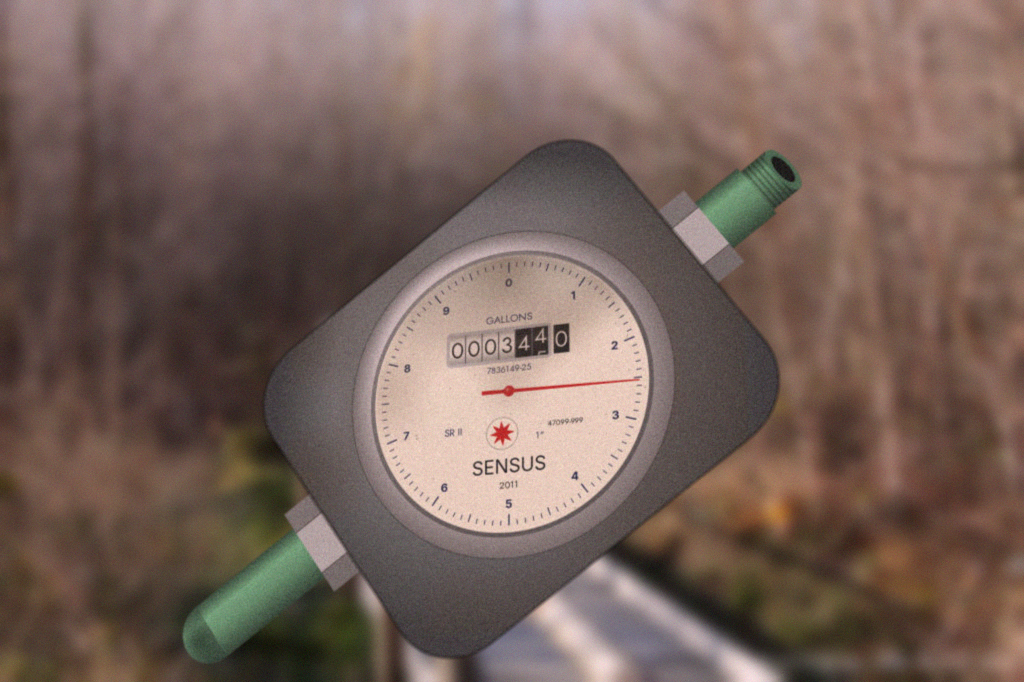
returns 3442.5 gal
